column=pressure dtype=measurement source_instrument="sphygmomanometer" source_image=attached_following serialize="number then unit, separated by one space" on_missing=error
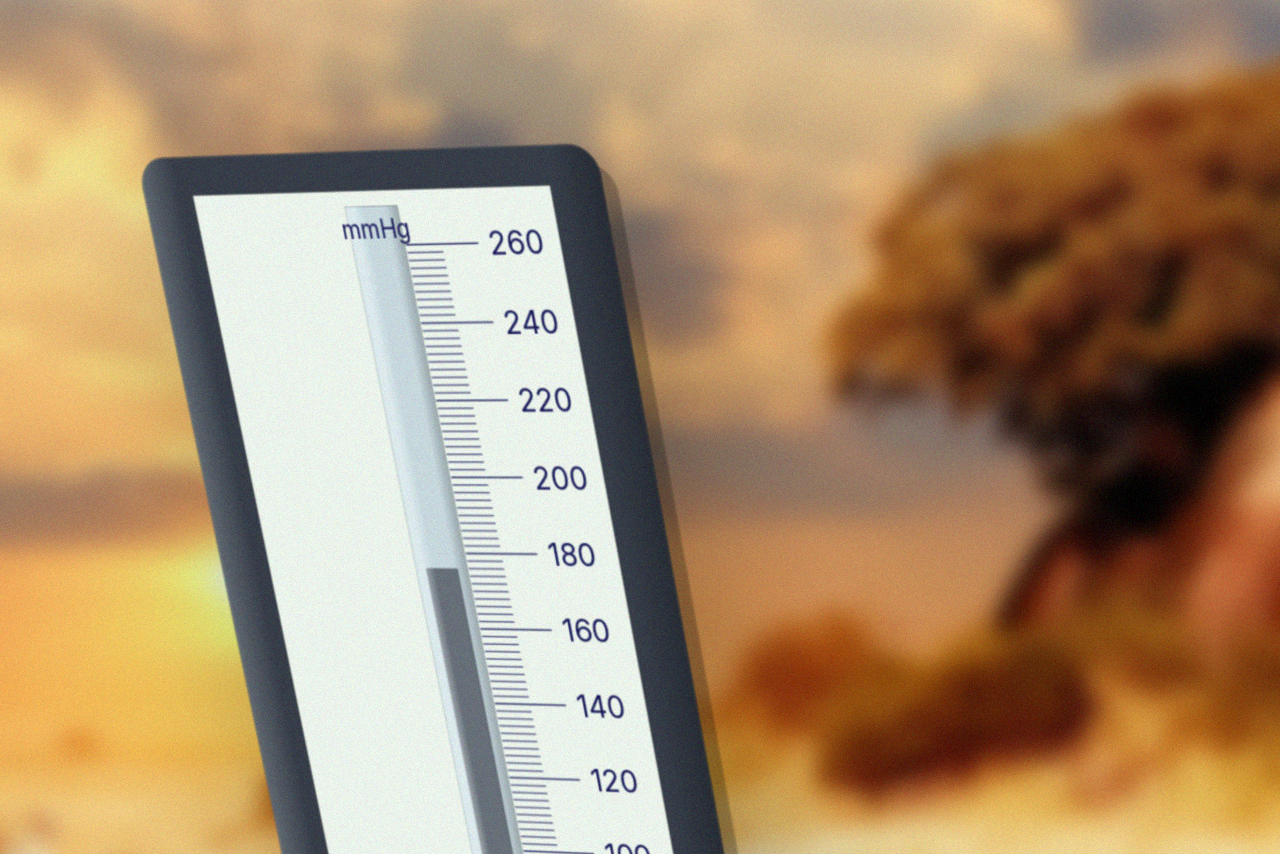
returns 176 mmHg
